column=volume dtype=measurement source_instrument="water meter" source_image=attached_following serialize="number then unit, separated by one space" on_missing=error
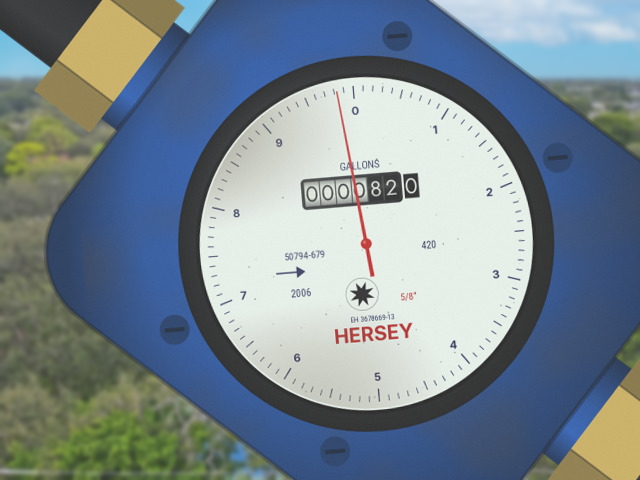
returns 819.8 gal
